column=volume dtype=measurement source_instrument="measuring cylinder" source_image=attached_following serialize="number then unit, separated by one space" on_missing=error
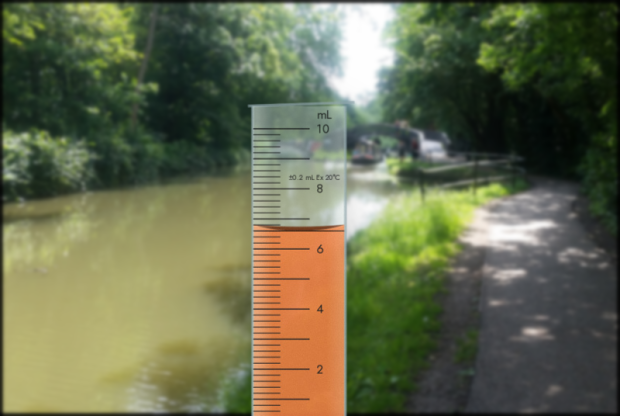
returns 6.6 mL
